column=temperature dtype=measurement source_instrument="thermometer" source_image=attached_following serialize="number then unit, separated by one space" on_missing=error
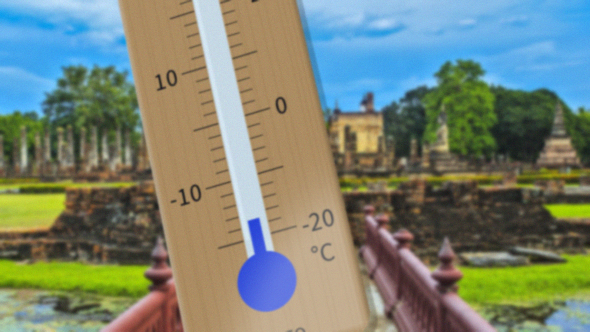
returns -17 °C
